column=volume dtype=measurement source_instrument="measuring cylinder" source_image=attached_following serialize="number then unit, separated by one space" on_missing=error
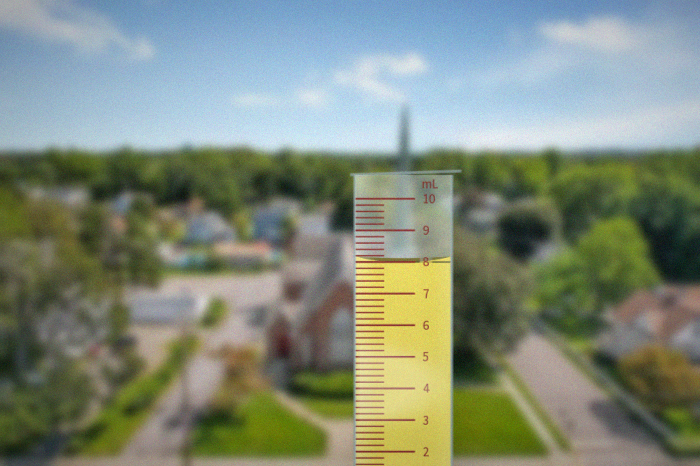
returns 8 mL
